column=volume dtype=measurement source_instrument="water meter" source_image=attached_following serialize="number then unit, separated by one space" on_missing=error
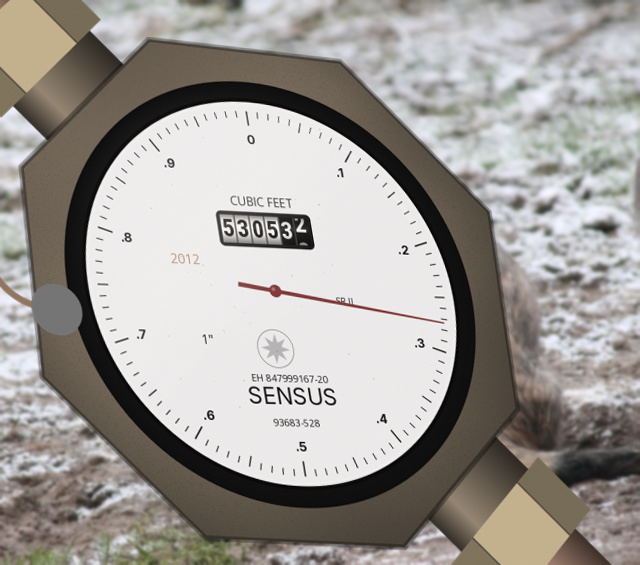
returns 530532.27 ft³
